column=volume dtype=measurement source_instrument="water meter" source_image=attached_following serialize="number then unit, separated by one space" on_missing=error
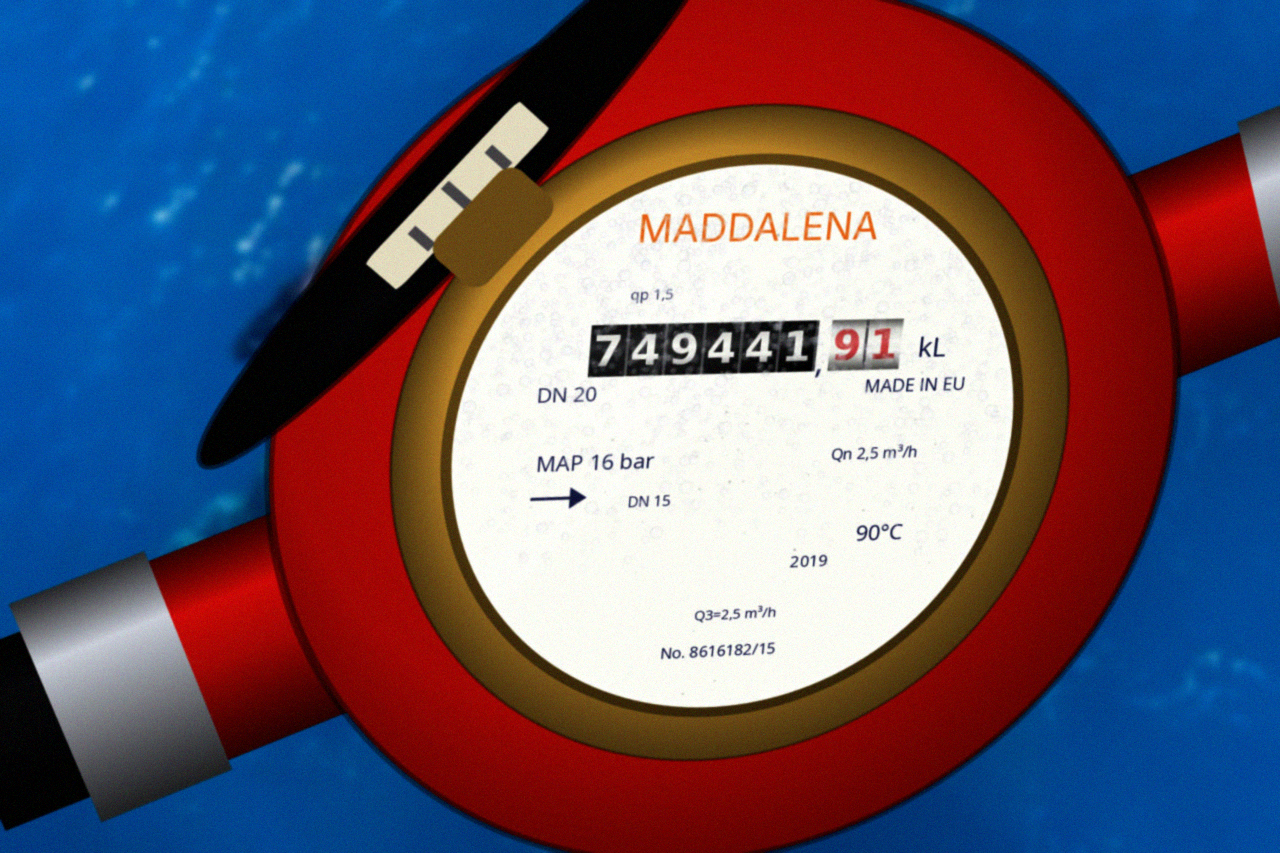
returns 749441.91 kL
